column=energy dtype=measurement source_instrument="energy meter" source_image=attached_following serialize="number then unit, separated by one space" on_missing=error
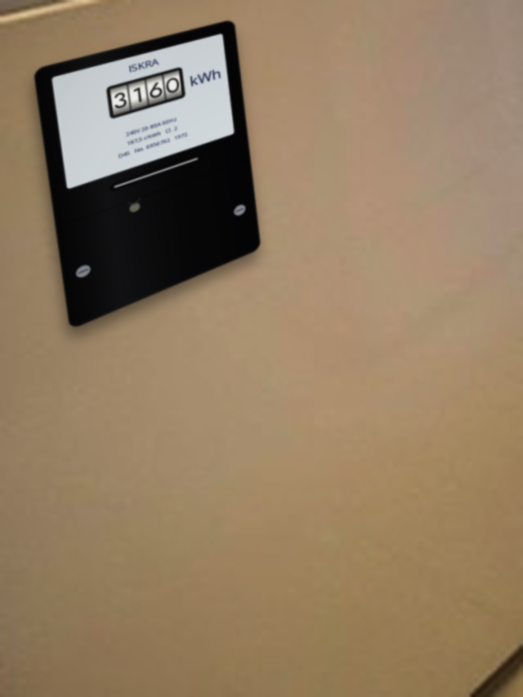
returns 3160 kWh
